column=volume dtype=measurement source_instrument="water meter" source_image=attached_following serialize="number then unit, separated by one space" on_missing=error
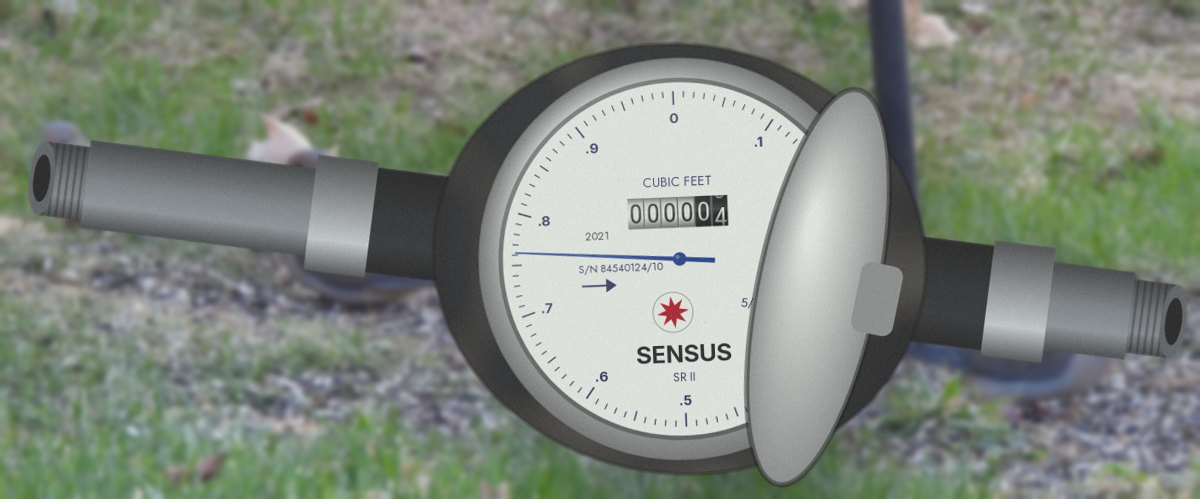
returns 3.76 ft³
